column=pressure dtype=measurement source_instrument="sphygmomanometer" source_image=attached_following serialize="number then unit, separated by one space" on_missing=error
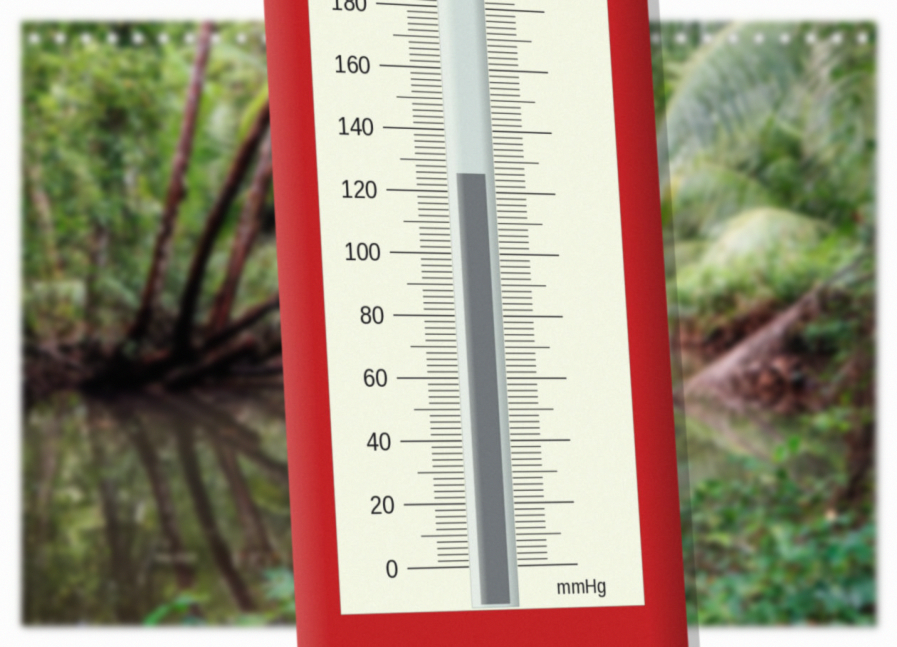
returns 126 mmHg
